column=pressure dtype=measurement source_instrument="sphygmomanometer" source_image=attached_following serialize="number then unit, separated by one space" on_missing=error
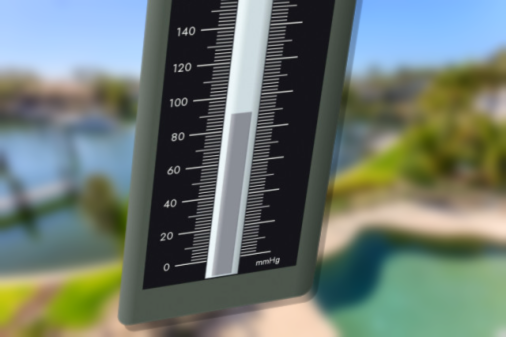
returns 90 mmHg
